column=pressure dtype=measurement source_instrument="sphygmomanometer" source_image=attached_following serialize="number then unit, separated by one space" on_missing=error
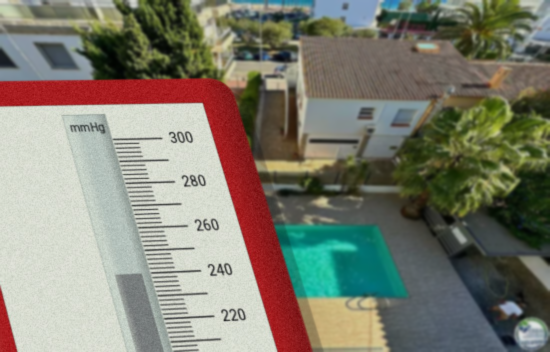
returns 240 mmHg
